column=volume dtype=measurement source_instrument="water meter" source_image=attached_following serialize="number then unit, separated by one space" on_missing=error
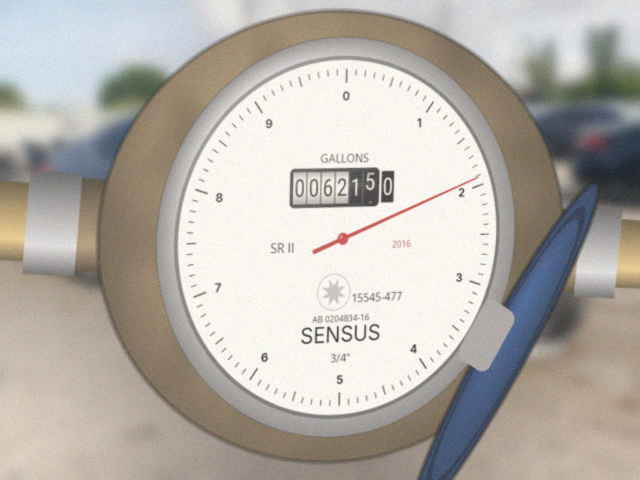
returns 62151.9 gal
